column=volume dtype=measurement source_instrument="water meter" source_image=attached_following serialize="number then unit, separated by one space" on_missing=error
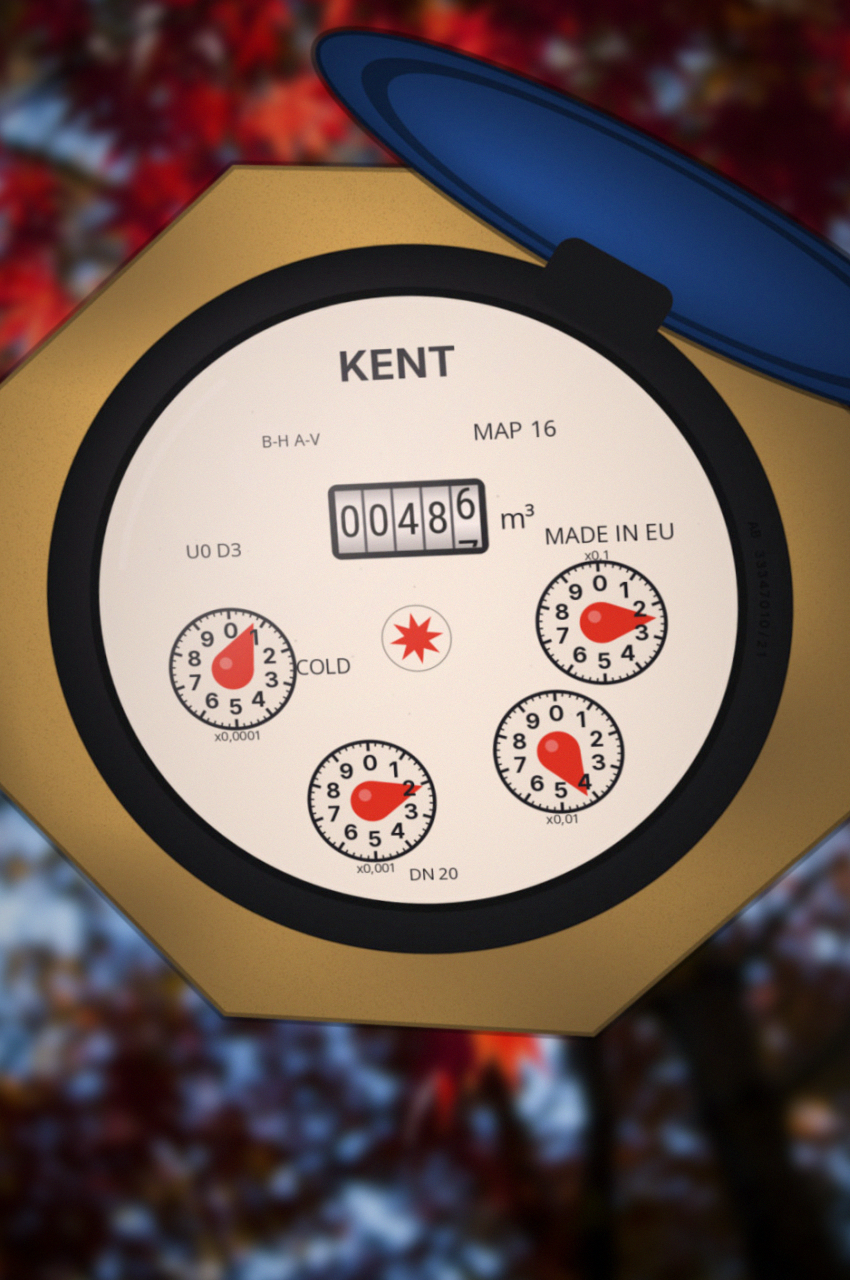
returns 486.2420 m³
